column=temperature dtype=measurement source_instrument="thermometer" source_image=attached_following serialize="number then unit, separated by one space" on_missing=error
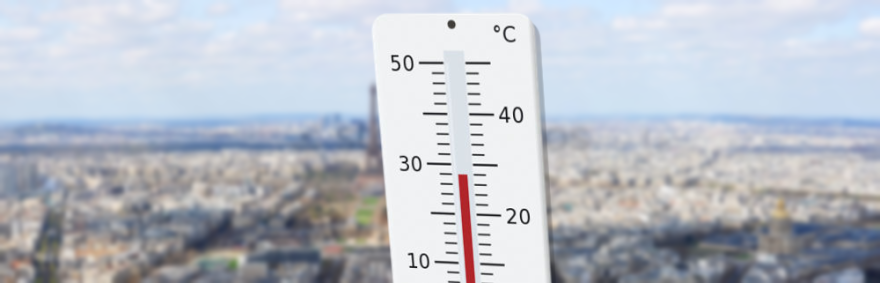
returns 28 °C
